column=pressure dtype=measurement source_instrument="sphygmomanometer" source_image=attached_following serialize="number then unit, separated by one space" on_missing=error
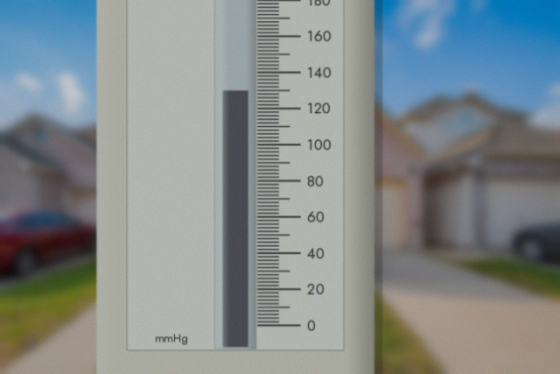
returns 130 mmHg
